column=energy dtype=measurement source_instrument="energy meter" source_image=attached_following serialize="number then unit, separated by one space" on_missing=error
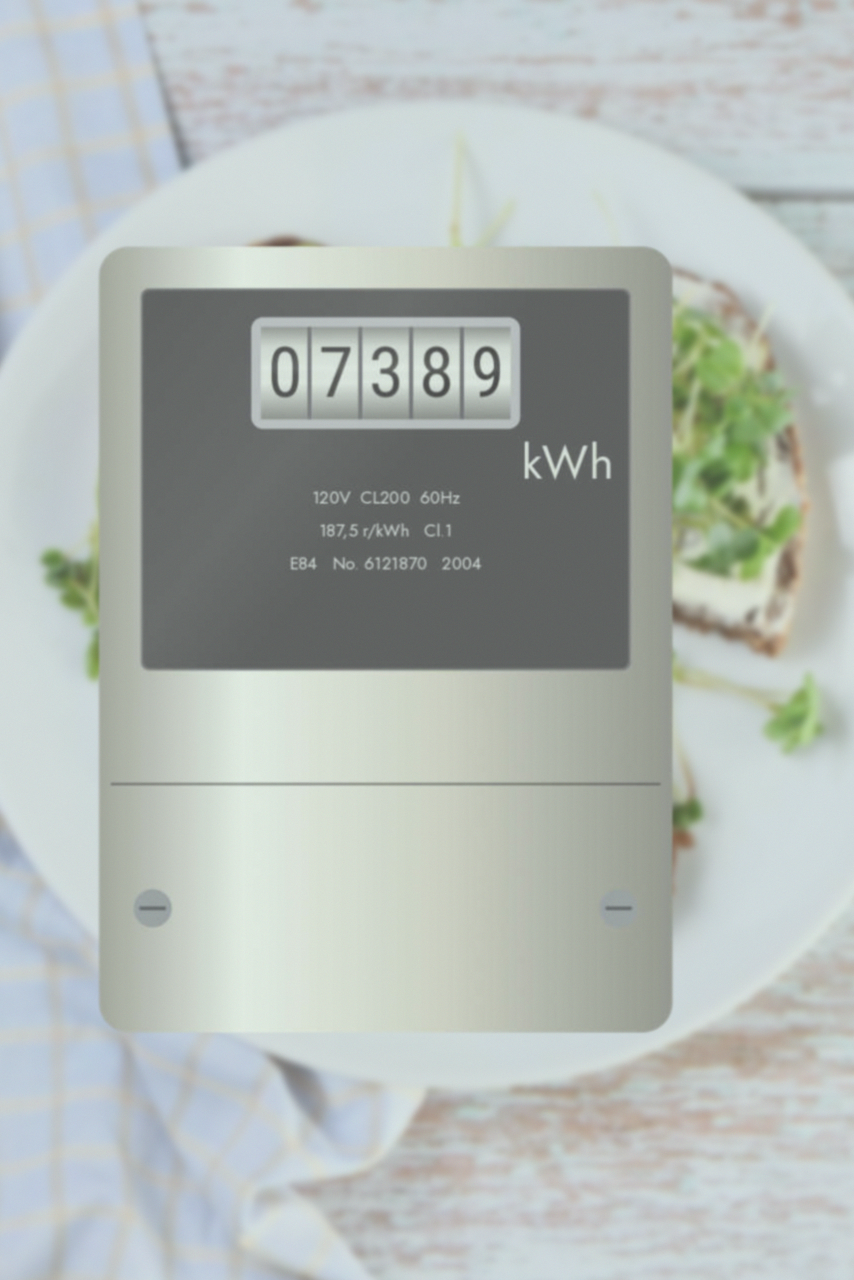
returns 7389 kWh
